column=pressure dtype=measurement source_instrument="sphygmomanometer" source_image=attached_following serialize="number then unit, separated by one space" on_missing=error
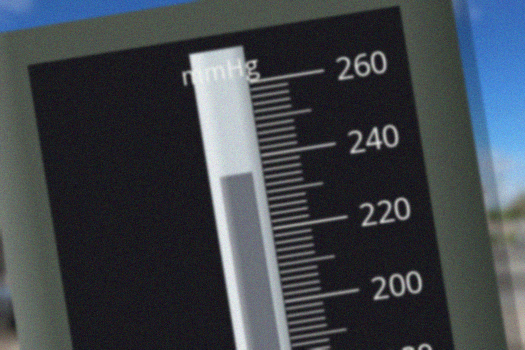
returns 236 mmHg
